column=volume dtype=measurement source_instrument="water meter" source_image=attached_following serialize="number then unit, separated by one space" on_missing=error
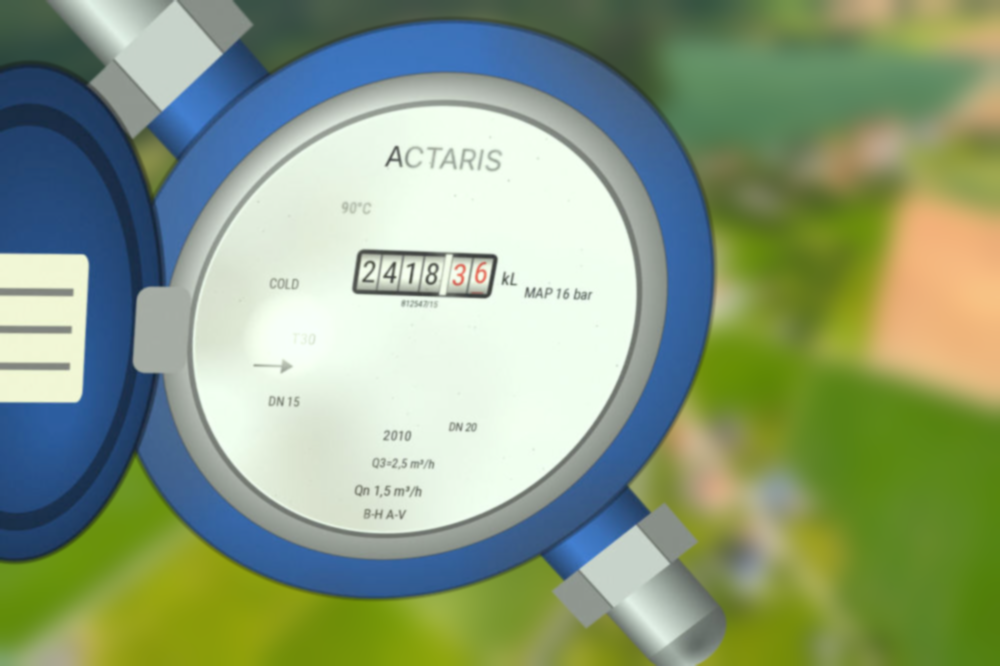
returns 2418.36 kL
